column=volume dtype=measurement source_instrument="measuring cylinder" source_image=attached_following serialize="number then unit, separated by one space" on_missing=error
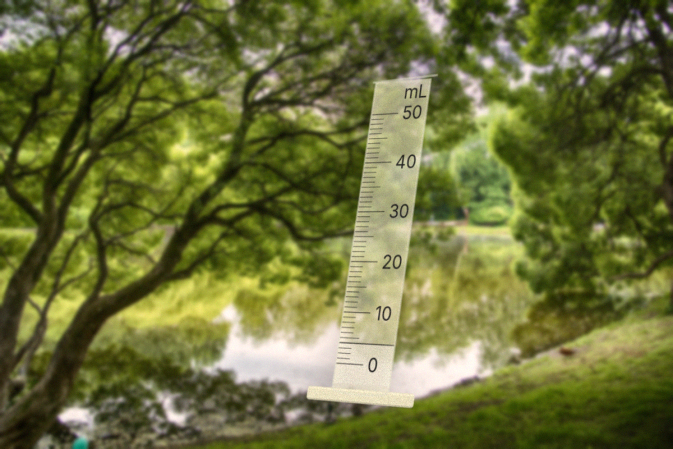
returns 4 mL
